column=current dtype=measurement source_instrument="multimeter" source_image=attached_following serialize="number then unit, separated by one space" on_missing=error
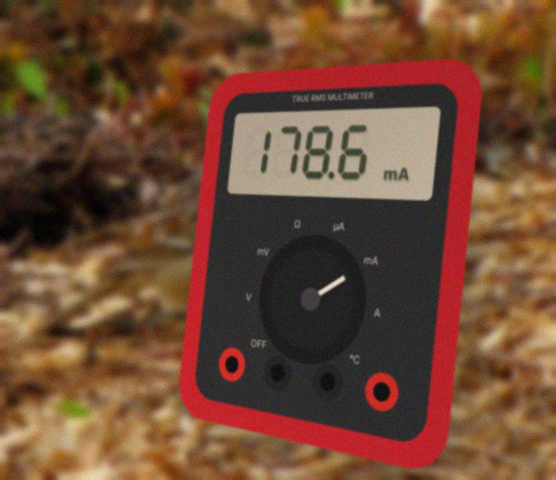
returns 178.6 mA
